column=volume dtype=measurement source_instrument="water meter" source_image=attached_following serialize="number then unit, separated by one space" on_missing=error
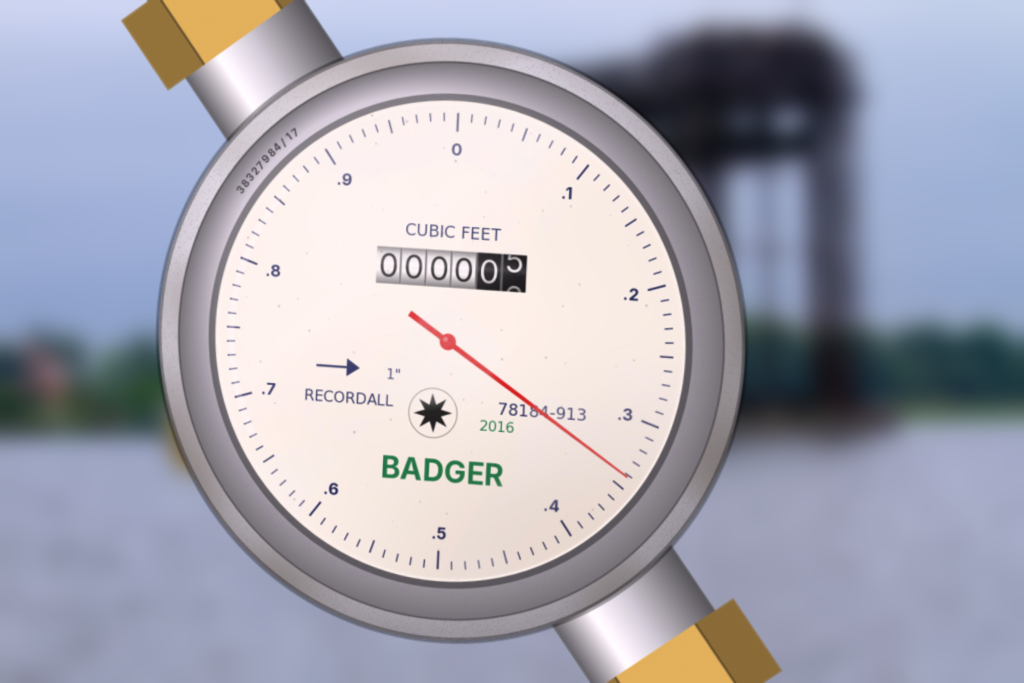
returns 5.34 ft³
